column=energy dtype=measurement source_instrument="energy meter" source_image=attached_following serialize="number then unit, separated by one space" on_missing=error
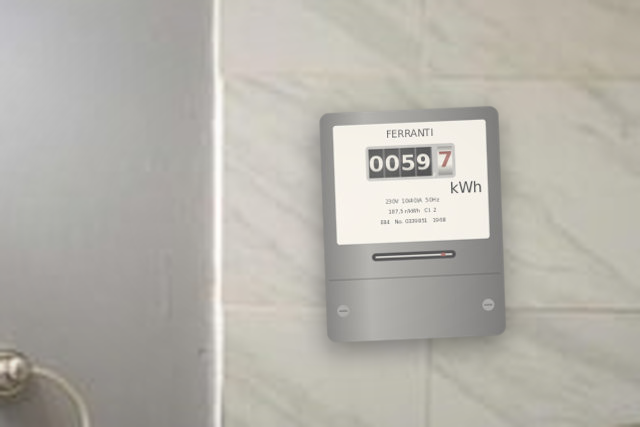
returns 59.7 kWh
